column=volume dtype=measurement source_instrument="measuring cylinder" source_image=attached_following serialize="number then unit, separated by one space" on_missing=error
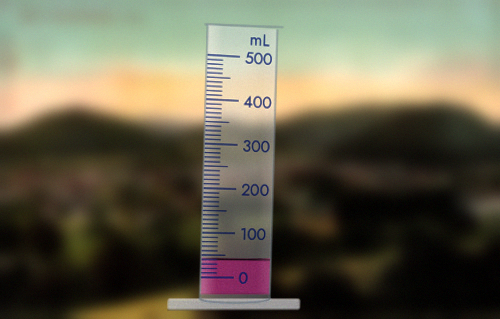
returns 40 mL
